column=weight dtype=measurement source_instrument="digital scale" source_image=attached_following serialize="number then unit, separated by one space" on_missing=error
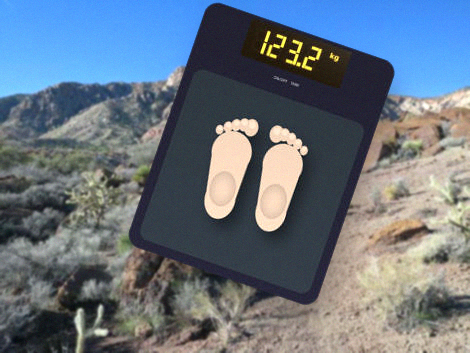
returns 123.2 kg
